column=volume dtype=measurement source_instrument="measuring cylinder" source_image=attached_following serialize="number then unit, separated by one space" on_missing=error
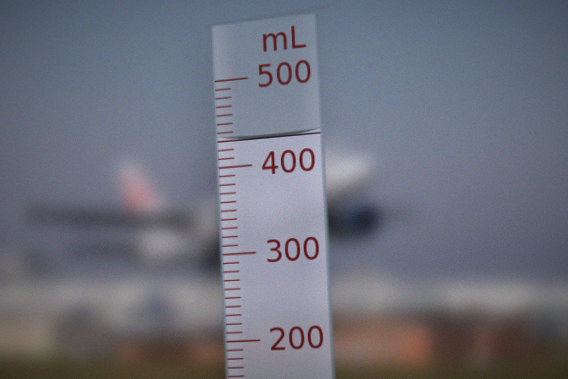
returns 430 mL
